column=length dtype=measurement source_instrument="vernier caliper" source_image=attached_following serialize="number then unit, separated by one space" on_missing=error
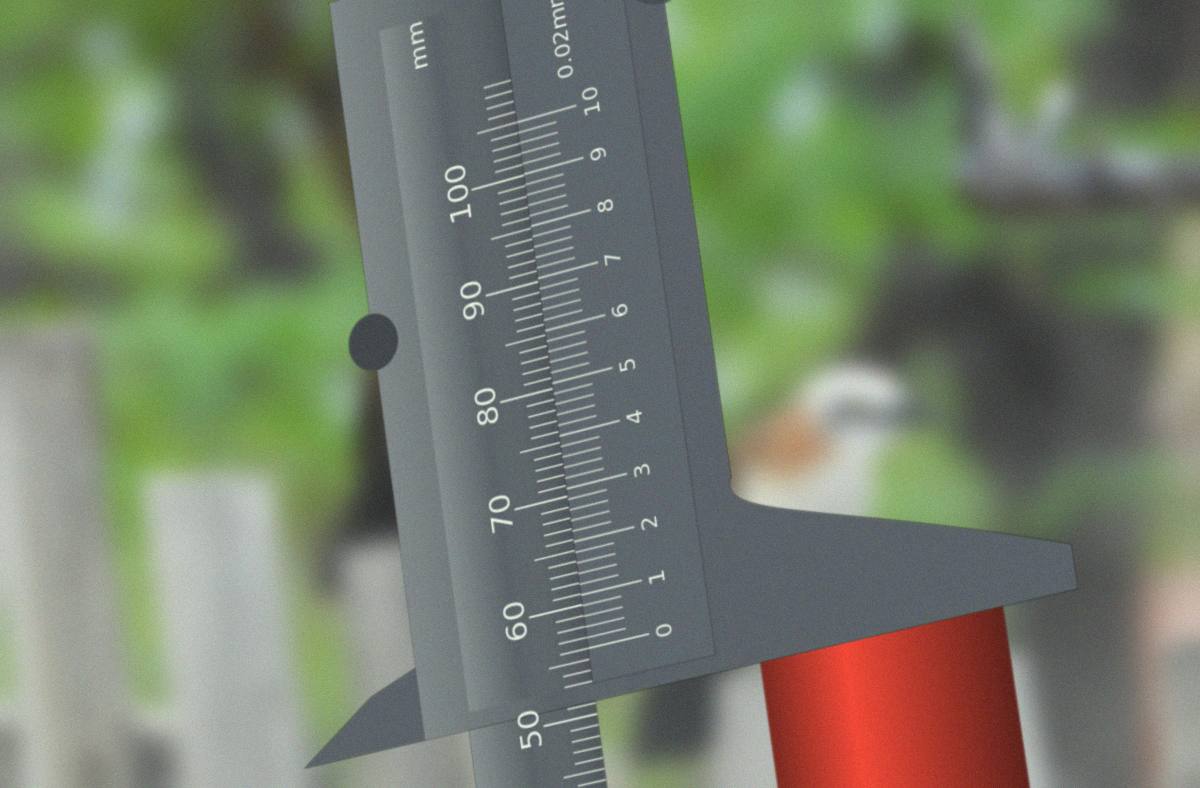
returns 56.0 mm
